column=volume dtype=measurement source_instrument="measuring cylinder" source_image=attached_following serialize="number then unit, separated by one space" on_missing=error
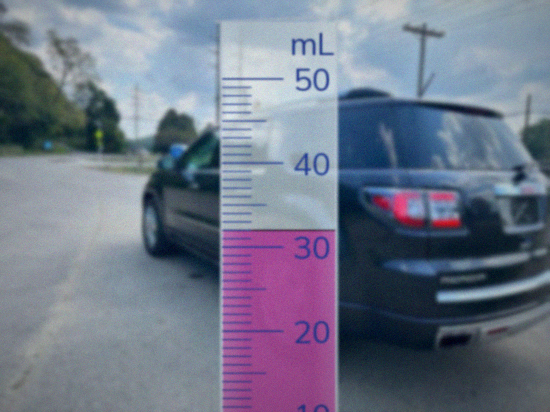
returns 32 mL
